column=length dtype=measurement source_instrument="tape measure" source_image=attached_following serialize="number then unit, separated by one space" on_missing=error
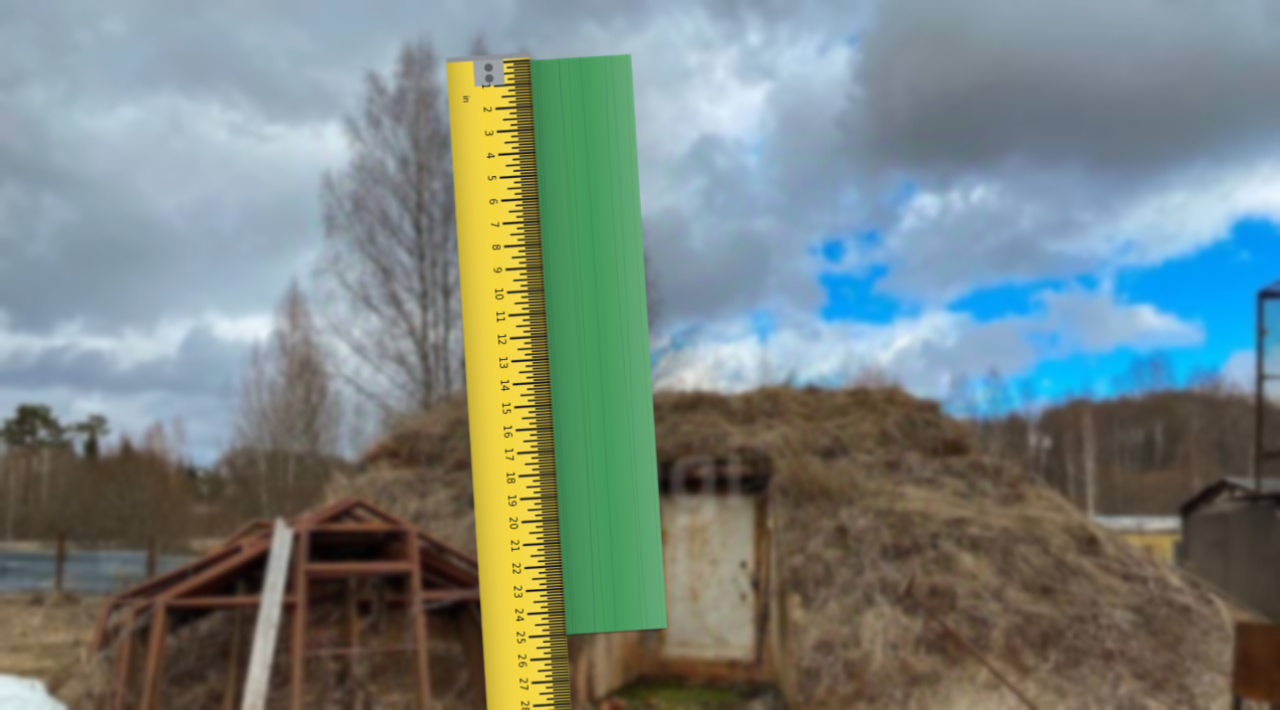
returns 25 in
